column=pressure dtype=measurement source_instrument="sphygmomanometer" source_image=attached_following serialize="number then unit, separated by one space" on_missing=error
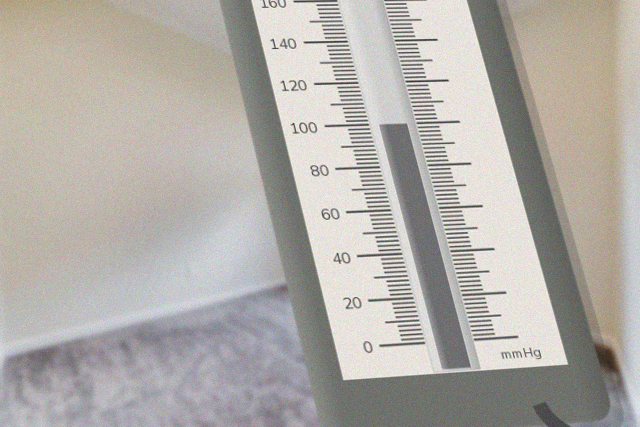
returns 100 mmHg
